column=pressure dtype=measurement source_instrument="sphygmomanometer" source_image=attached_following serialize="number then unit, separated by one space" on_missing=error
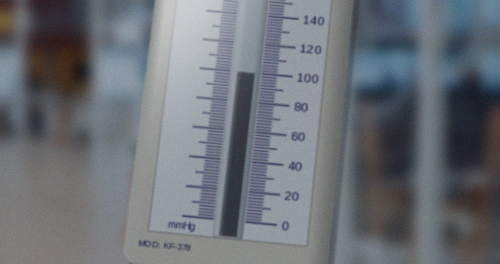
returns 100 mmHg
